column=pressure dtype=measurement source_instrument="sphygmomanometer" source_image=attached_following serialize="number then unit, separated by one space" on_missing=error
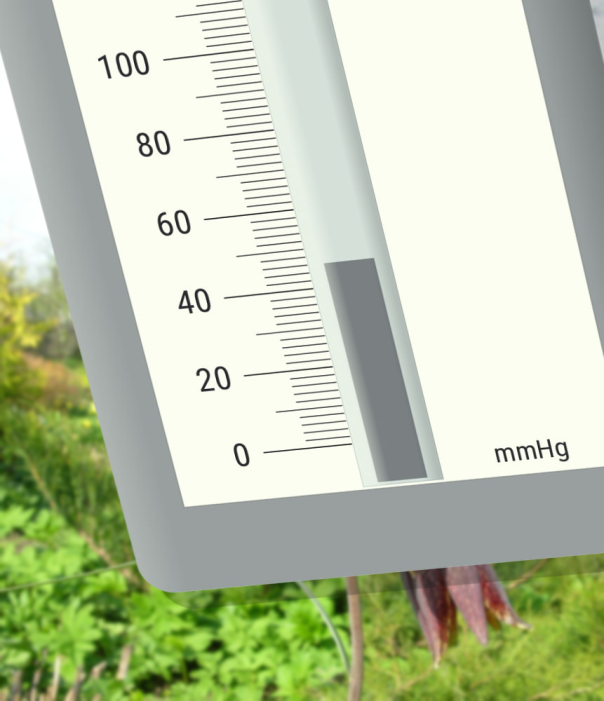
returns 46 mmHg
